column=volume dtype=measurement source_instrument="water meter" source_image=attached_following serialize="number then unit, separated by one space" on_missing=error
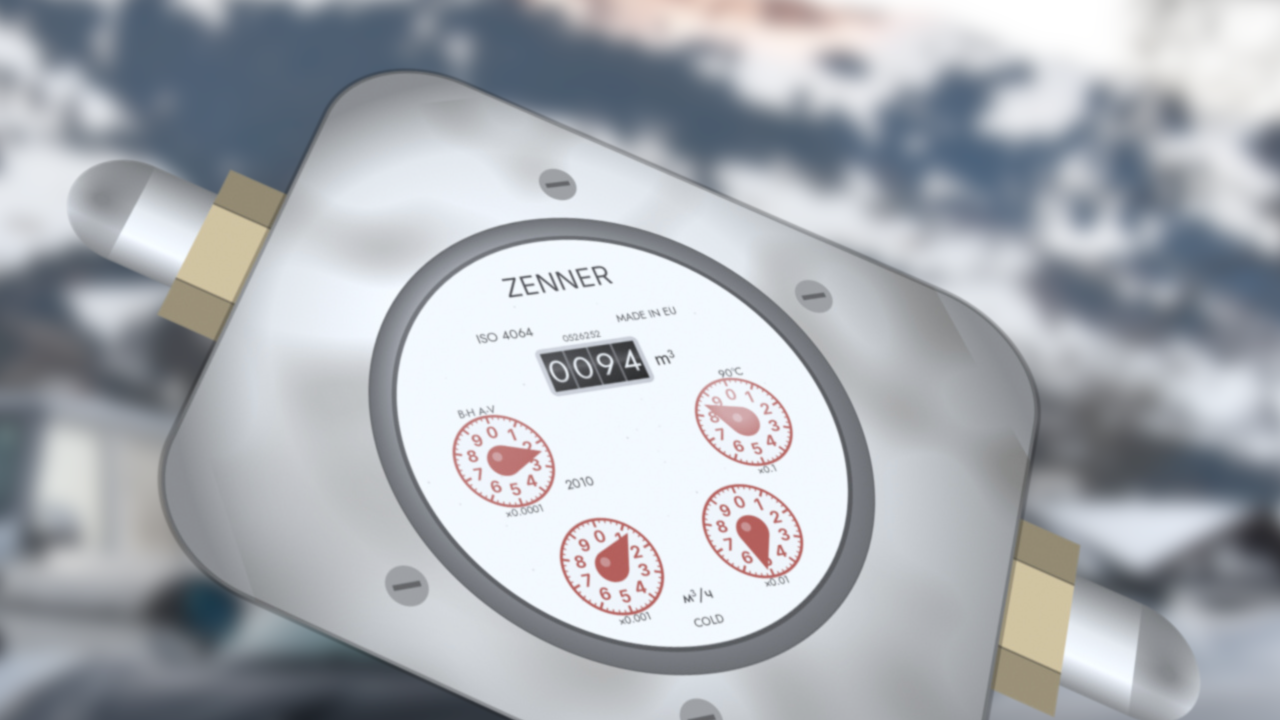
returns 94.8512 m³
